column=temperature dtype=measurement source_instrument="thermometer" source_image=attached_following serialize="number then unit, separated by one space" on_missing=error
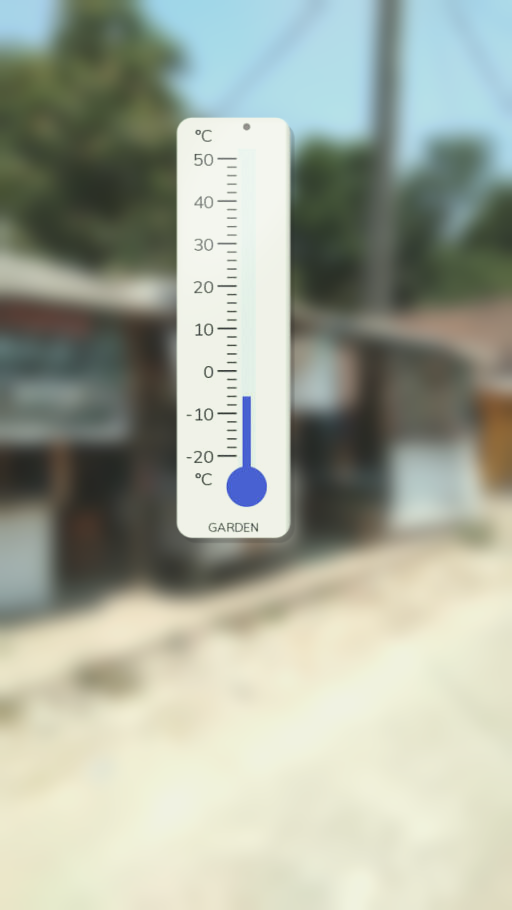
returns -6 °C
